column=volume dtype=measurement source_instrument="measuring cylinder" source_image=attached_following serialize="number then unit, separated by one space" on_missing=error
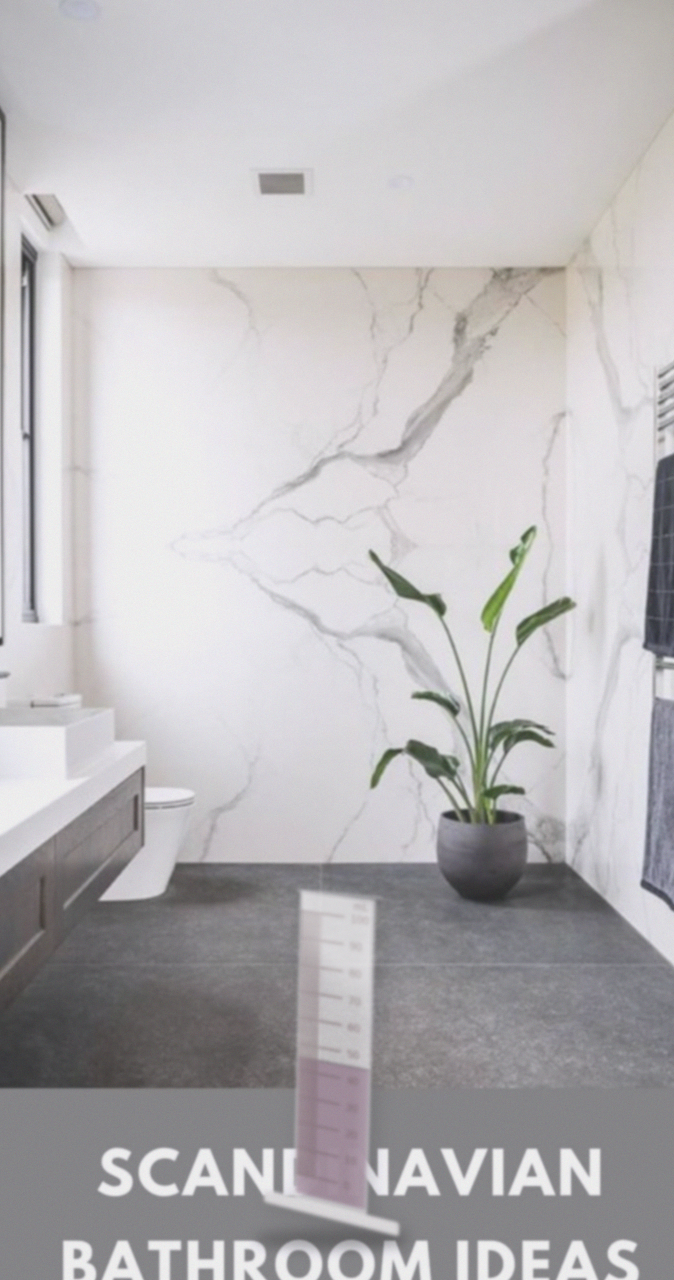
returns 45 mL
